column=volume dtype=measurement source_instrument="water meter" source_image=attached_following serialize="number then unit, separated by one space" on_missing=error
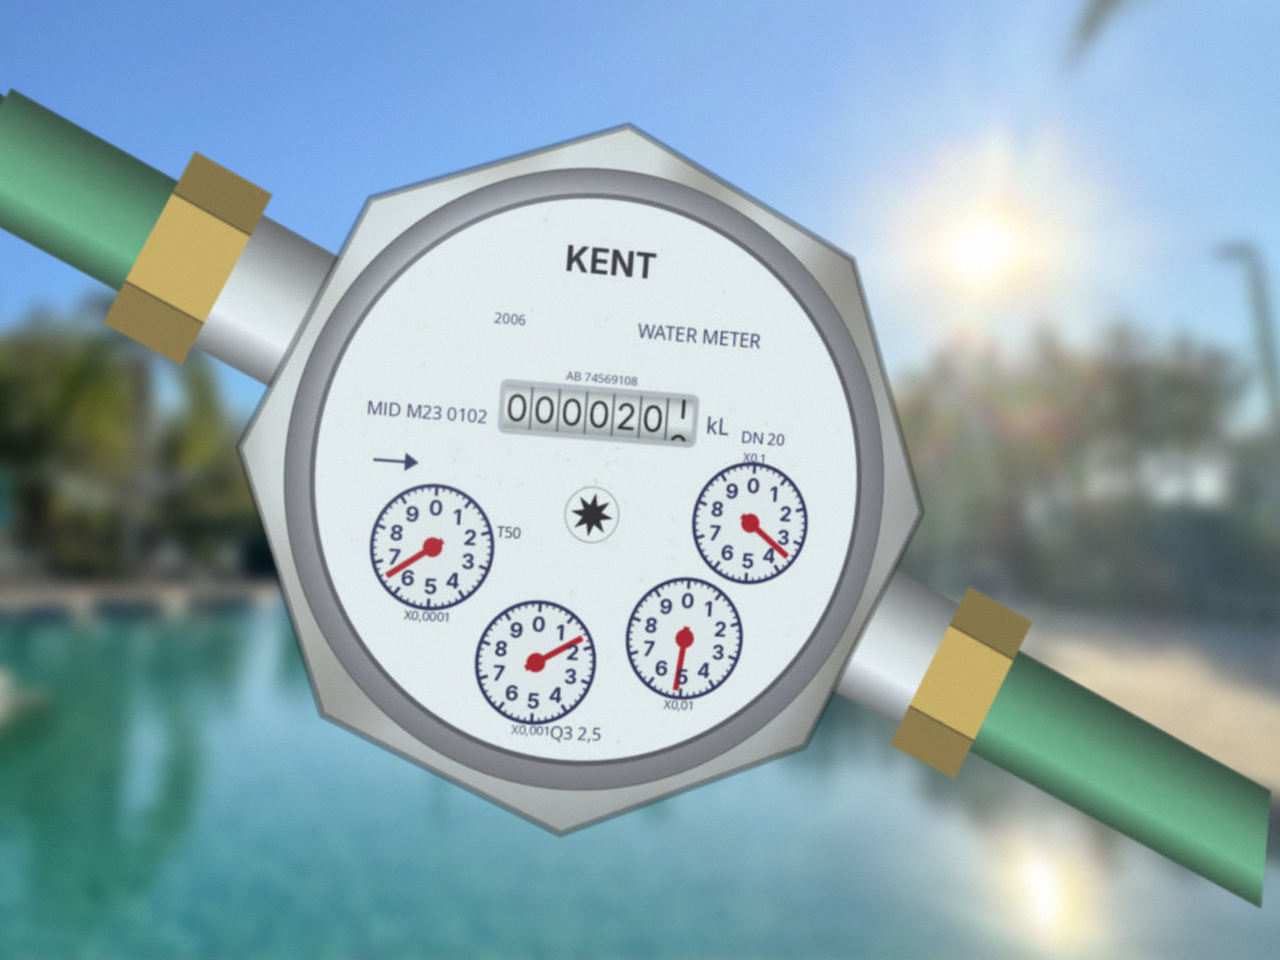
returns 201.3516 kL
